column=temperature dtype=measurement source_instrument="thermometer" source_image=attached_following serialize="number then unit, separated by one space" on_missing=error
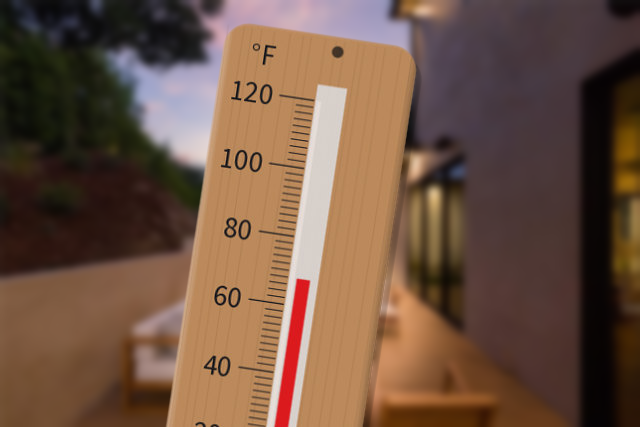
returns 68 °F
